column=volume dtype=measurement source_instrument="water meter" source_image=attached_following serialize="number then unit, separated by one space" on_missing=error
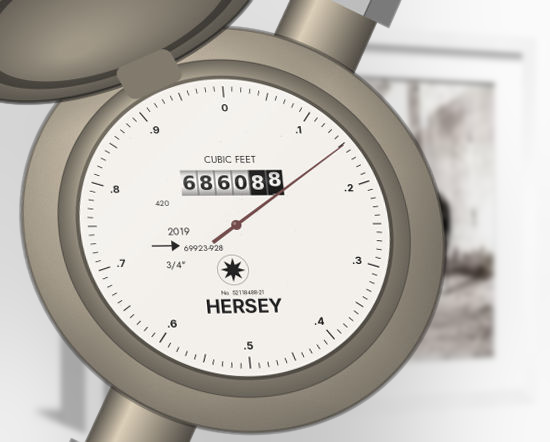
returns 686088.15 ft³
